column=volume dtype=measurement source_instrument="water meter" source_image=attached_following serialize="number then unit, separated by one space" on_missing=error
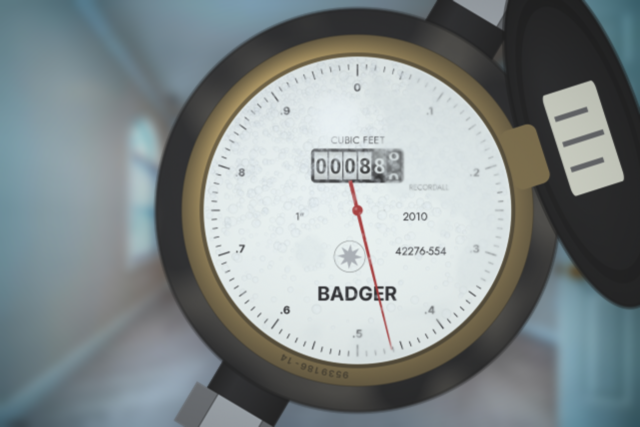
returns 888.46 ft³
